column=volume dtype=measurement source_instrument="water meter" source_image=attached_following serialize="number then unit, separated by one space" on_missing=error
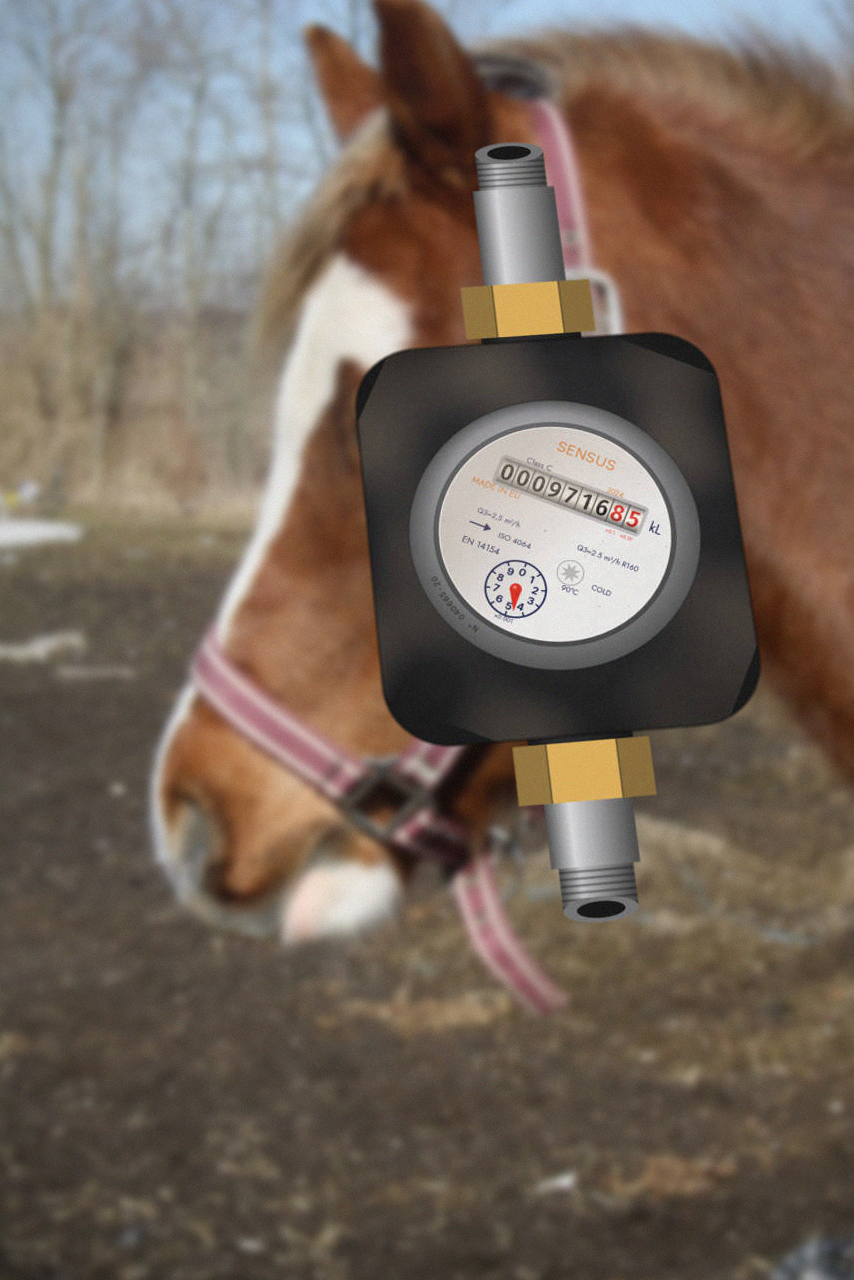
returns 9716.854 kL
